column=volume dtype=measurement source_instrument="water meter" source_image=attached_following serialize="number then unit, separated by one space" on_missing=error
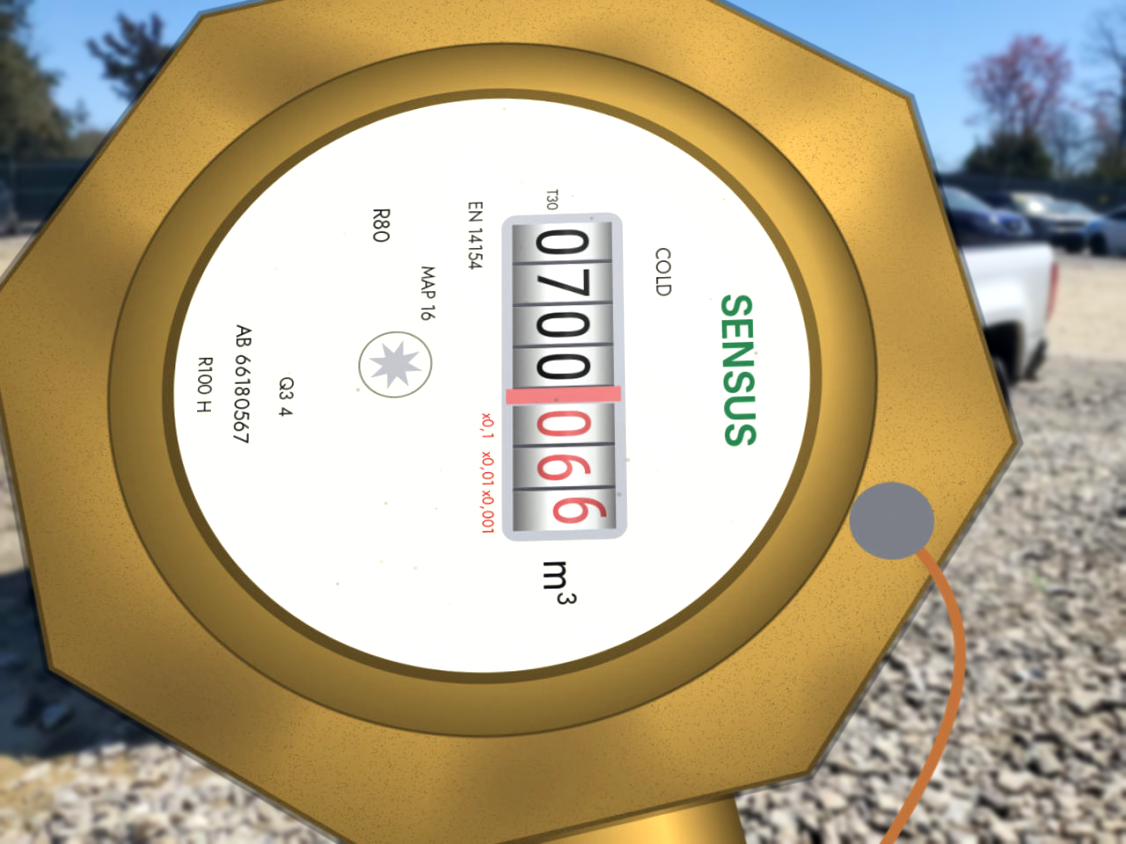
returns 700.066 m³
